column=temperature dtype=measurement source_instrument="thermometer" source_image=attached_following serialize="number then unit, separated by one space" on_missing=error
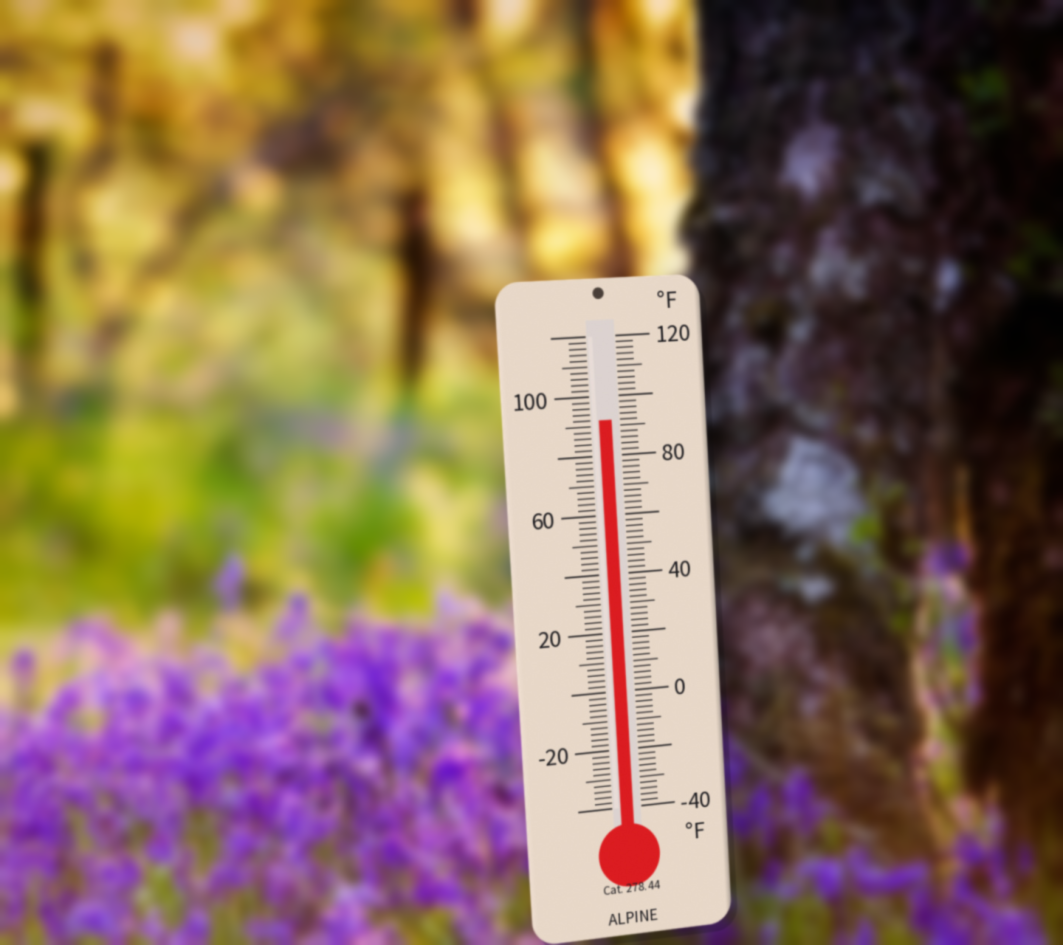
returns 92 °F
